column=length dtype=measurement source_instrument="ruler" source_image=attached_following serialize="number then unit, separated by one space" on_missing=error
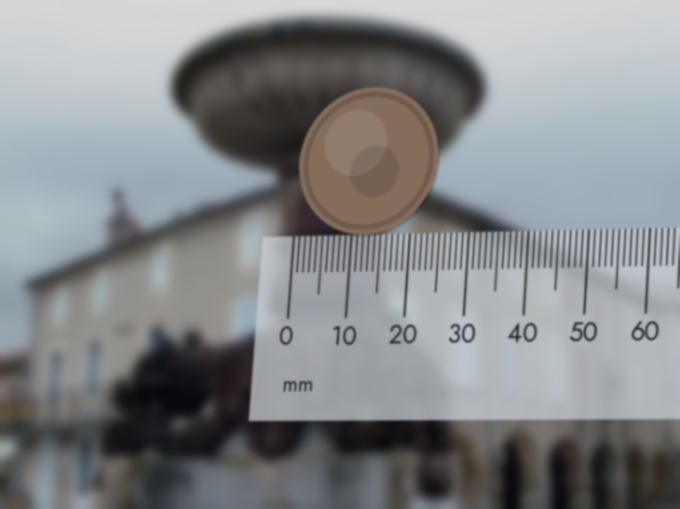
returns 24 mm
